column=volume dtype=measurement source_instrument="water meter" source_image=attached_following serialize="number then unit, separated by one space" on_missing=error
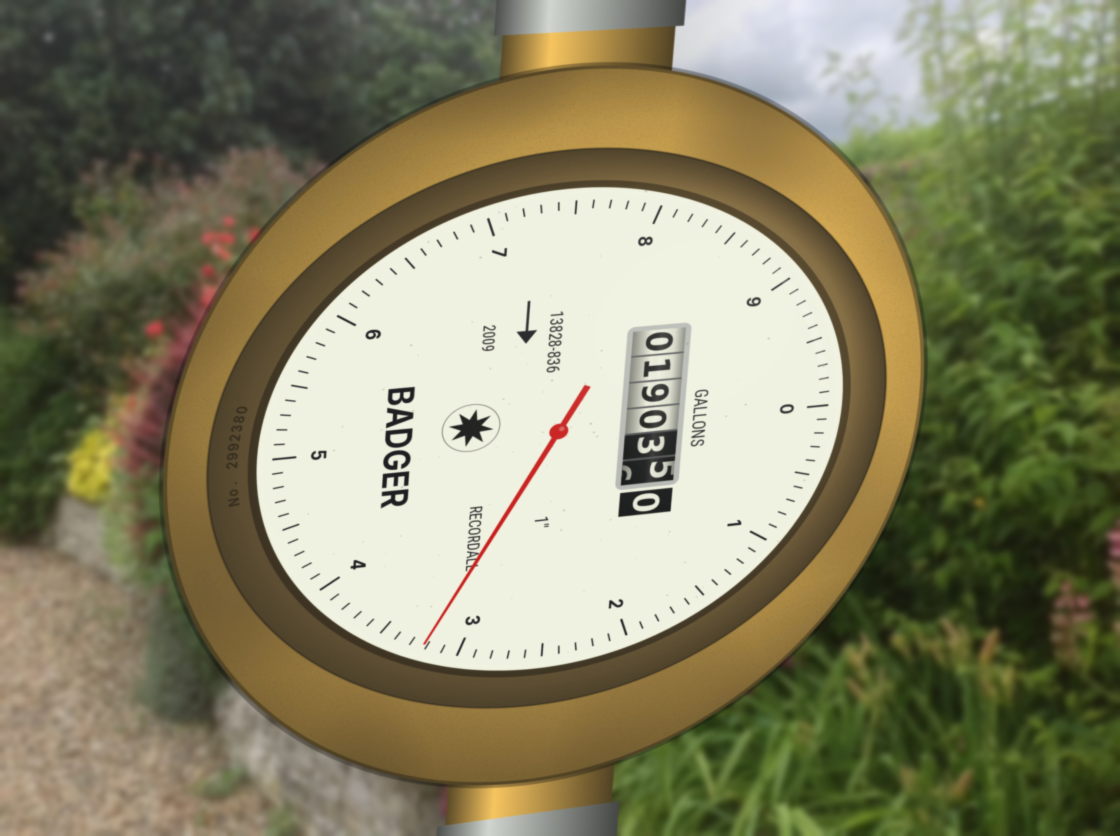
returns 190353.2 gal
